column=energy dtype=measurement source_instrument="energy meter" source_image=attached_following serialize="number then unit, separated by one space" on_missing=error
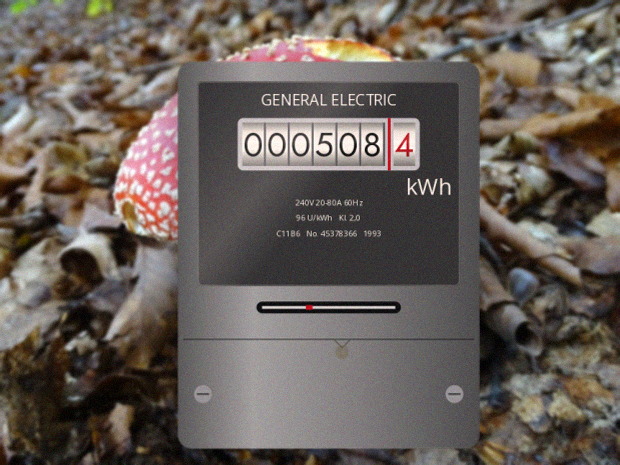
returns 508.4 kWh
